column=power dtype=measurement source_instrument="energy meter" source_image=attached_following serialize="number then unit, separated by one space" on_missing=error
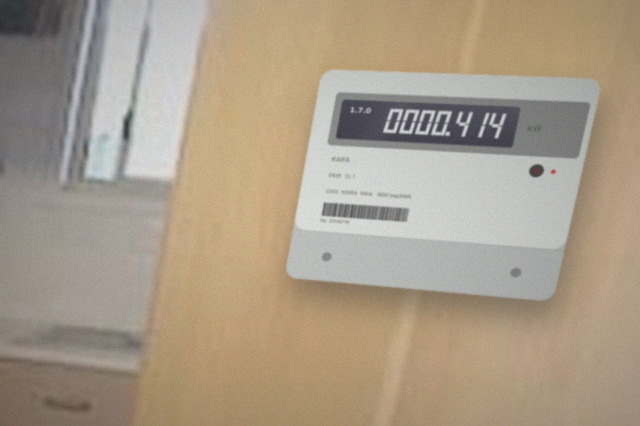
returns 0.414 kW
